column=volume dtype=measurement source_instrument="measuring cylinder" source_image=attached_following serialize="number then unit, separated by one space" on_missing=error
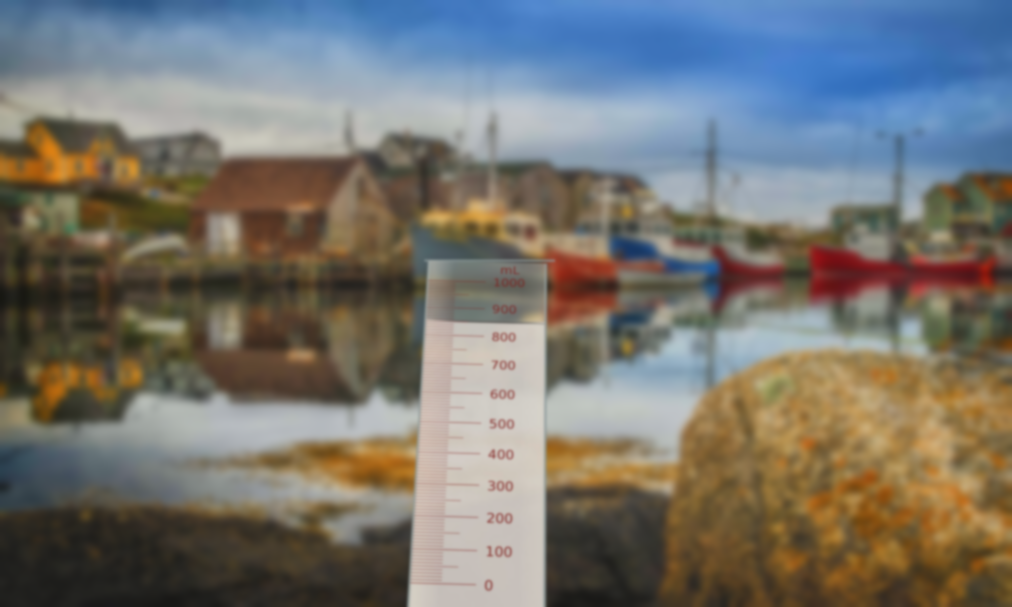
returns 850 mL
